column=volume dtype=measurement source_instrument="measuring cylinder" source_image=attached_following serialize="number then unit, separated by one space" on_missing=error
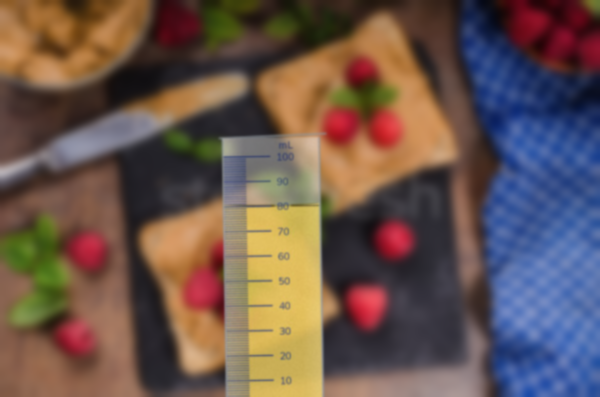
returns 80 mL
